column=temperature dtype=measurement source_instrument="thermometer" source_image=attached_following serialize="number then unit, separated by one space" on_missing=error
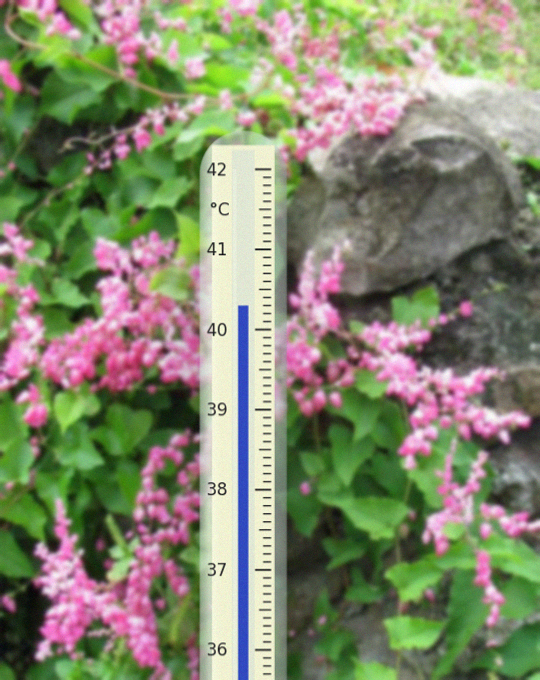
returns 40.3 °C
